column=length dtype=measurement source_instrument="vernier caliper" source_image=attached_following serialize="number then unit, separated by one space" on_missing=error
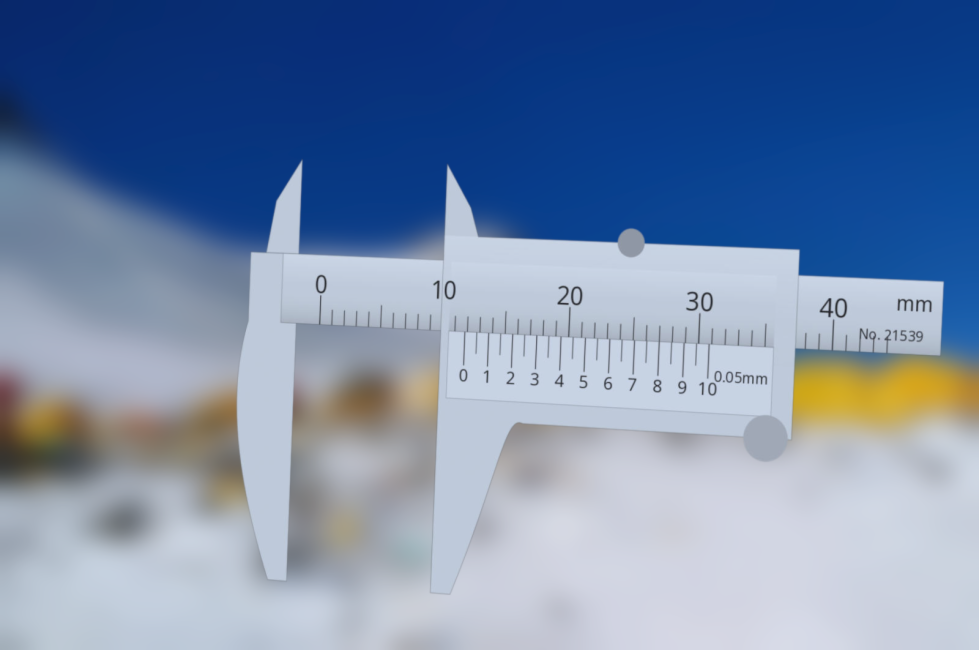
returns 11.8 mm
